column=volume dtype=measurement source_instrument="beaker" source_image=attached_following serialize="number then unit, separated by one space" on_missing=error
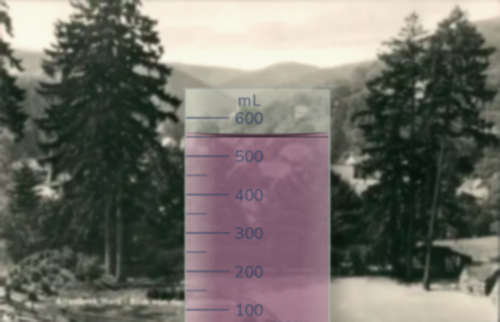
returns 550 mL
